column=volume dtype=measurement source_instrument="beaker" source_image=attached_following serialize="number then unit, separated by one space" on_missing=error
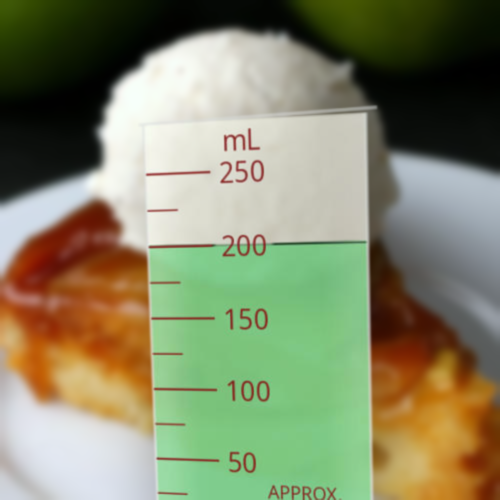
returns 200 mL
